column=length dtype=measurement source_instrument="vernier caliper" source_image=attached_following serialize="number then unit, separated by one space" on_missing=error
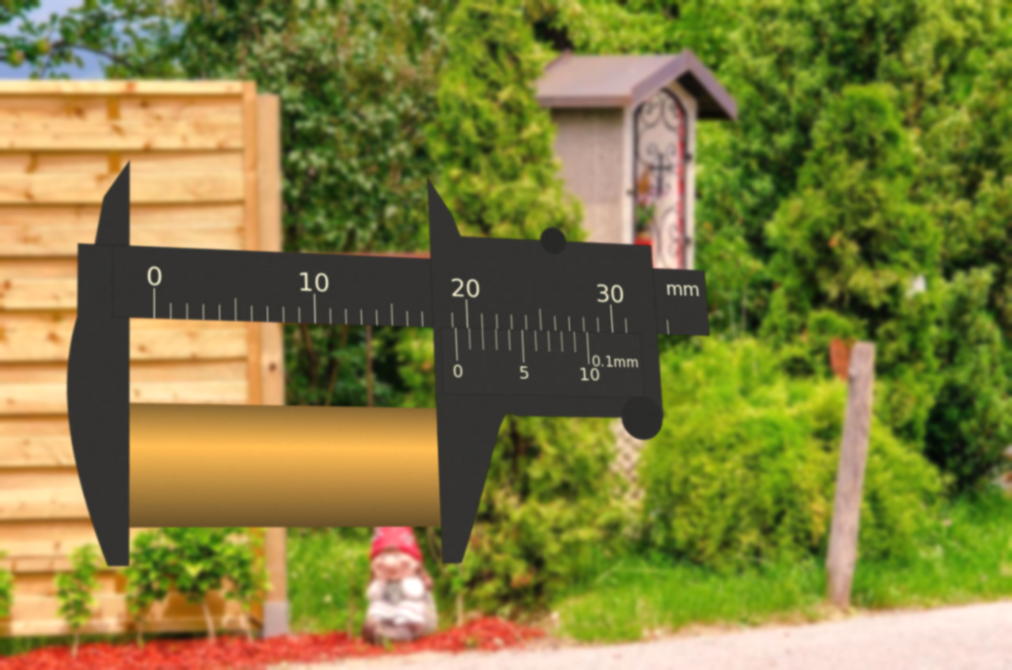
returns 19.2 mm
